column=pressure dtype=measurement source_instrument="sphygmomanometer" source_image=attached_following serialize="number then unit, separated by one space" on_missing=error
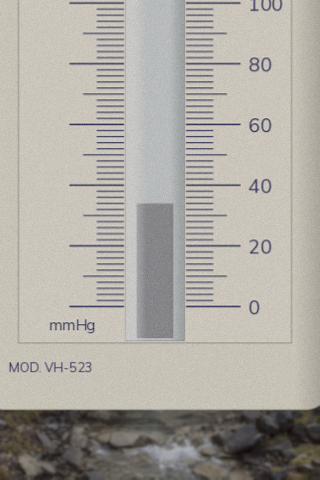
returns 34 mmHg
